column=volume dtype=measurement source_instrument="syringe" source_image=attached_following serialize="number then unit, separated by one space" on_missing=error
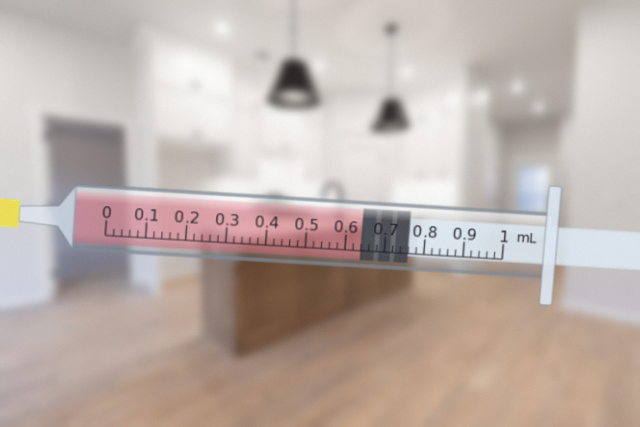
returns 0.64 mL
